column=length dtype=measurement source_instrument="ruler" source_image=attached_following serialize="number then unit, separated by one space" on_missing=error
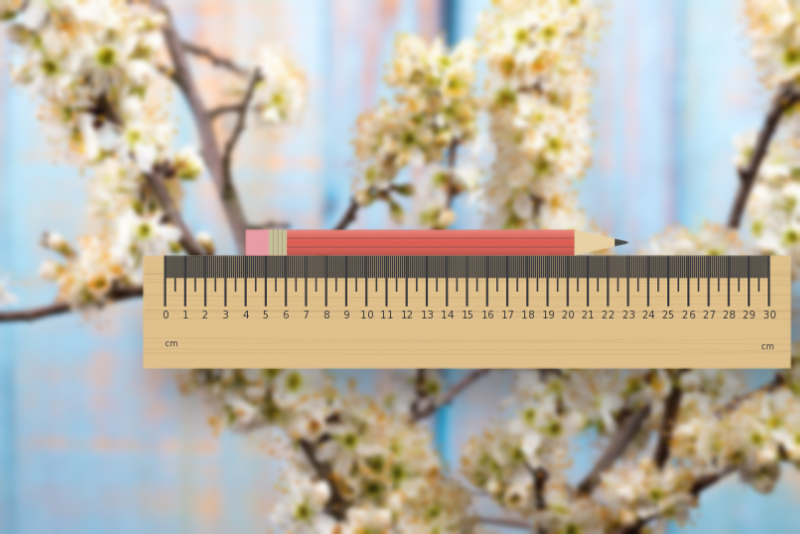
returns 19 cm
